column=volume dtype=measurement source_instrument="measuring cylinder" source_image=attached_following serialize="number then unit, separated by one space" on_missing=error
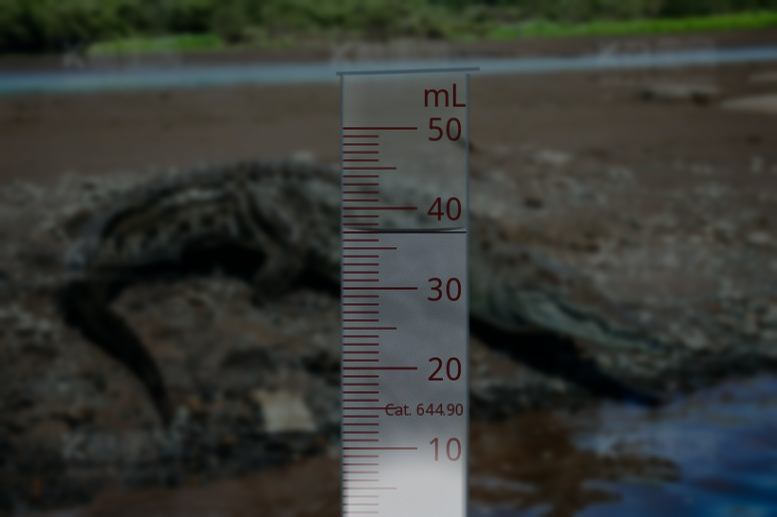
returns 37 mL
